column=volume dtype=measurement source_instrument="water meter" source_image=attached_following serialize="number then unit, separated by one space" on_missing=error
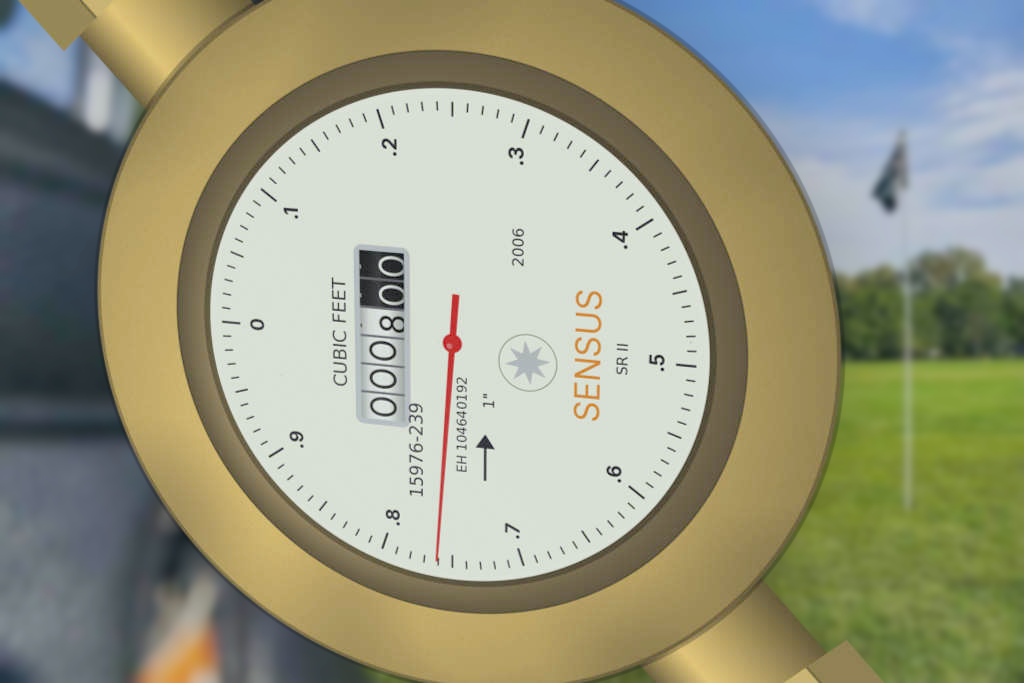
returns 799.76 ft³
